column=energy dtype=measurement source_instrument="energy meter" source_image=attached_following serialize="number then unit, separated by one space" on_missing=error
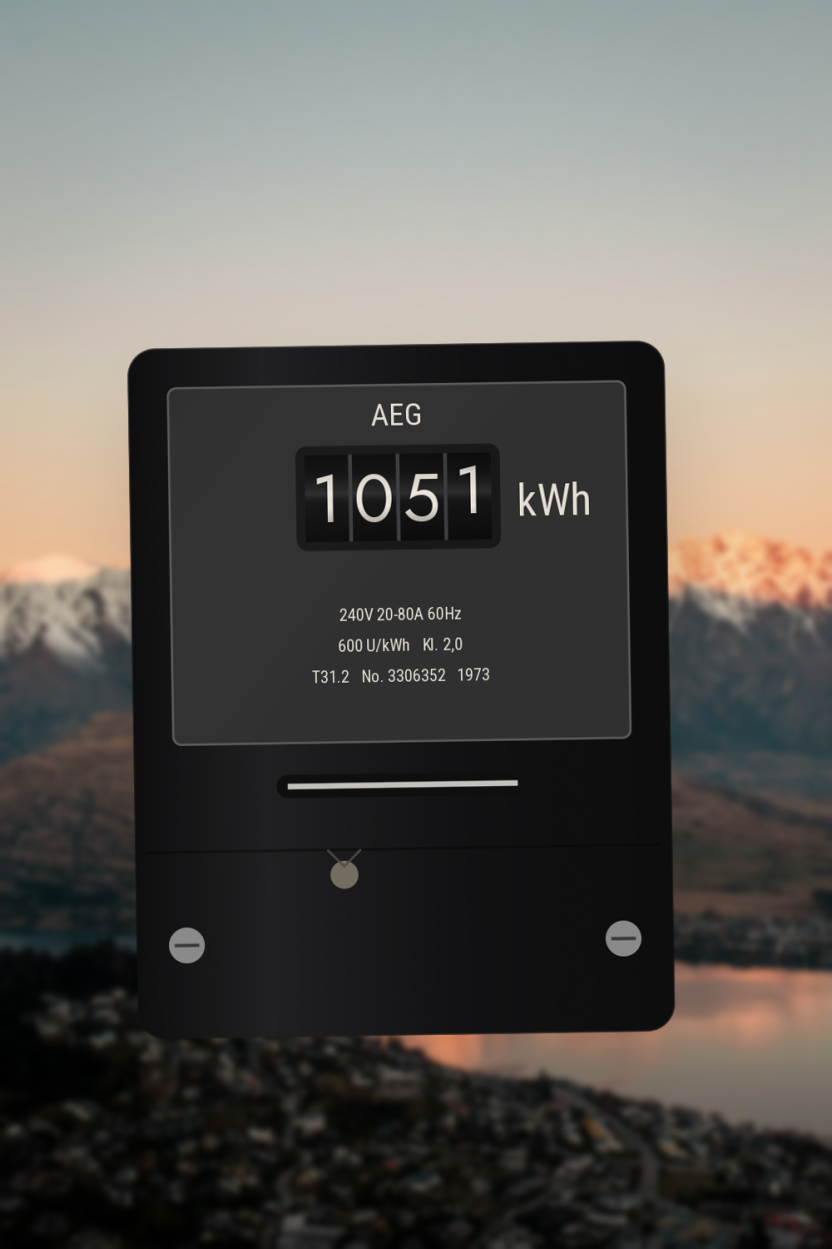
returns 1051 kWh
